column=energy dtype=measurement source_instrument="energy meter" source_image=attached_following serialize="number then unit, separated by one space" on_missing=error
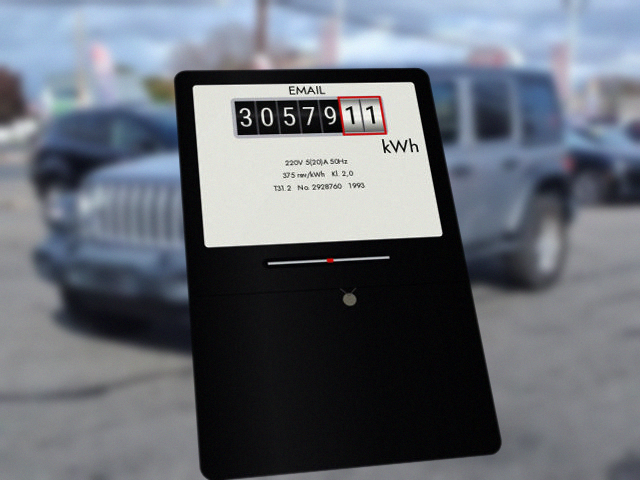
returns 30579.11 kWh
